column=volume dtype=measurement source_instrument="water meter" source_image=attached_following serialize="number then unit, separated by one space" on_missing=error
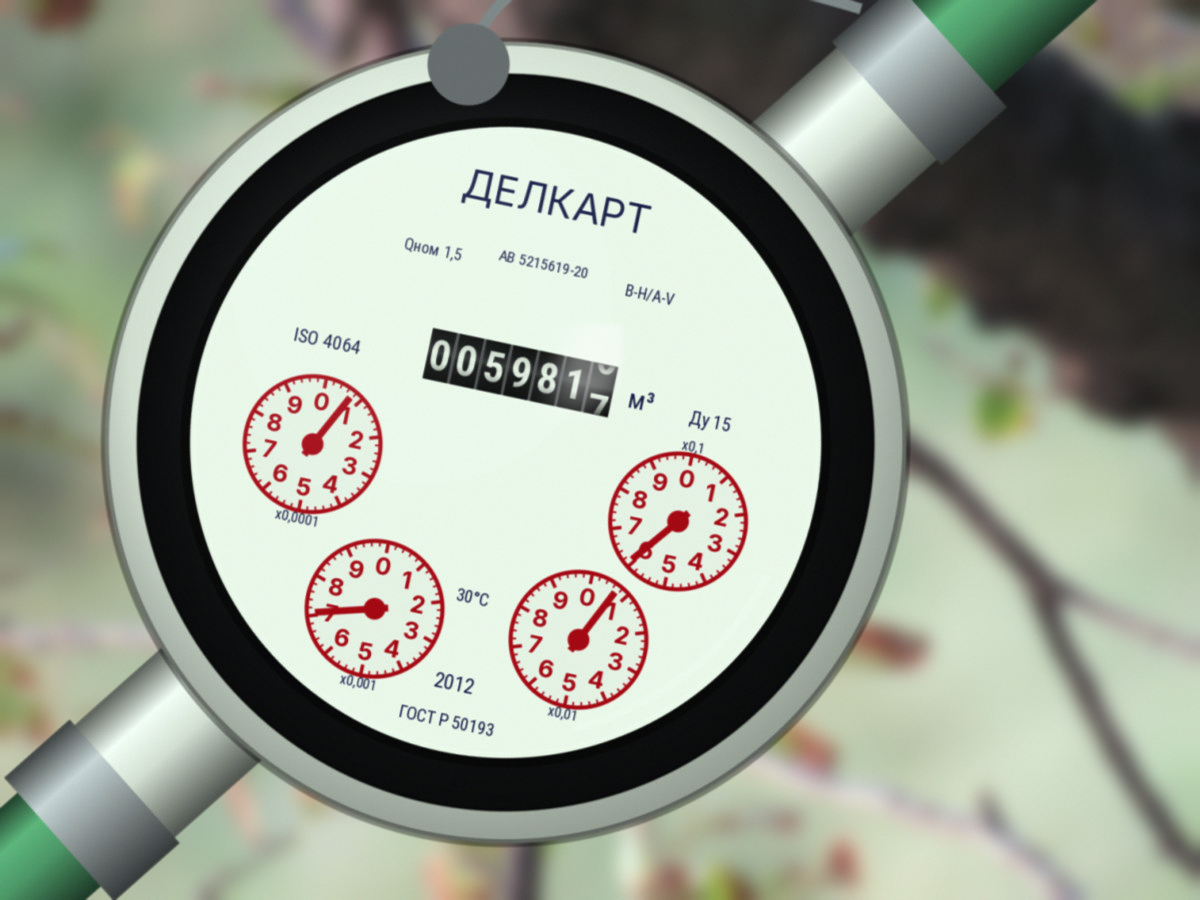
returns 59816.6070 m³
